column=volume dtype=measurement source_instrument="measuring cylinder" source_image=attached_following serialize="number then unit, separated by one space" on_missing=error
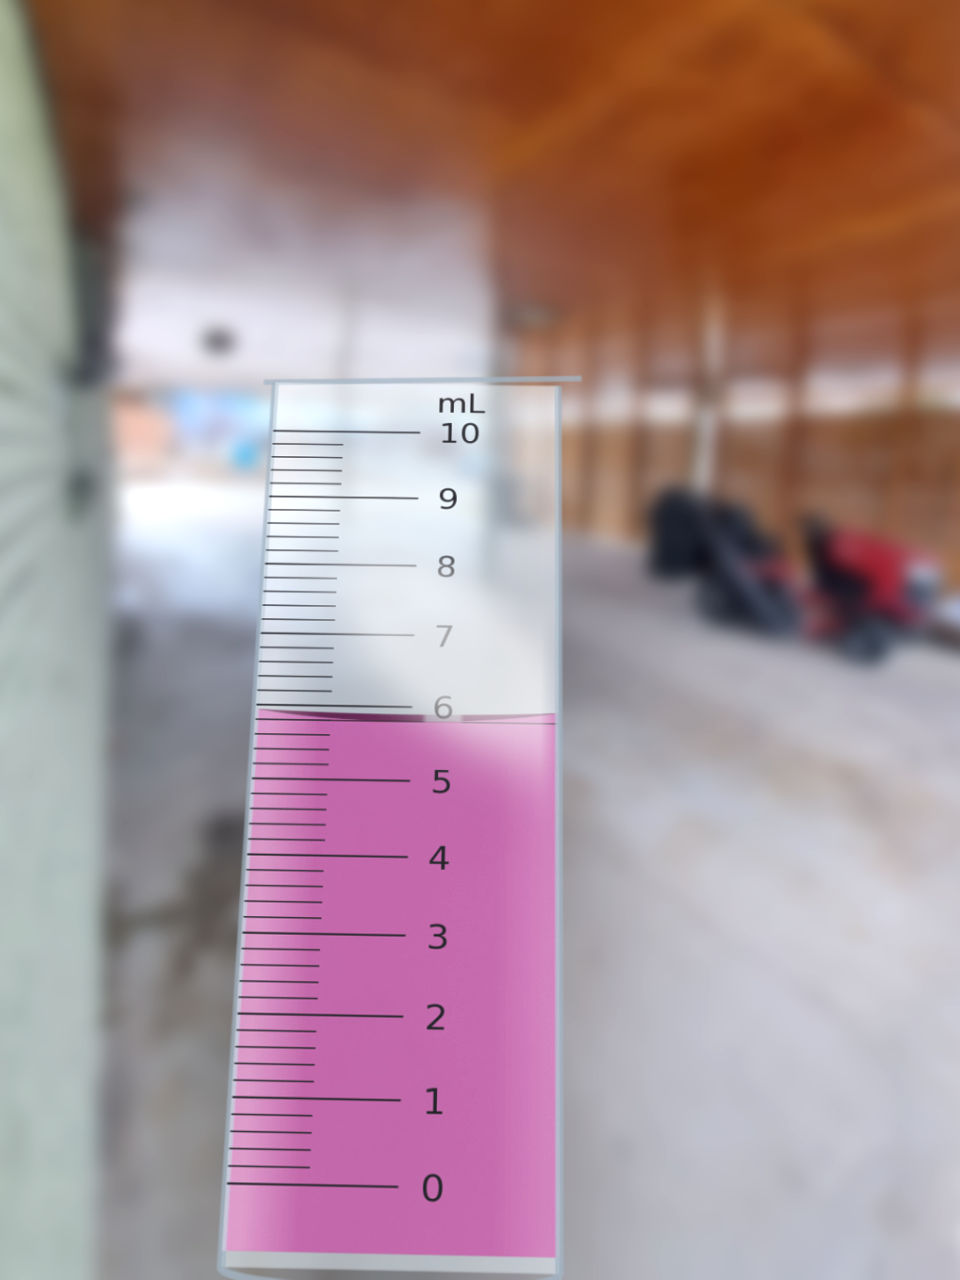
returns 5.8 mL
